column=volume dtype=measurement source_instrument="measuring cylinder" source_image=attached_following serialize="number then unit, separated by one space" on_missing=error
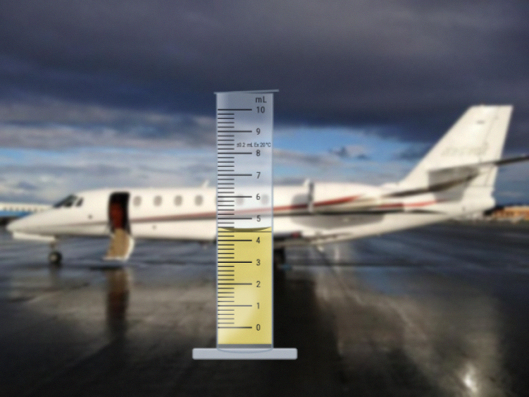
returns 4.4 mL
